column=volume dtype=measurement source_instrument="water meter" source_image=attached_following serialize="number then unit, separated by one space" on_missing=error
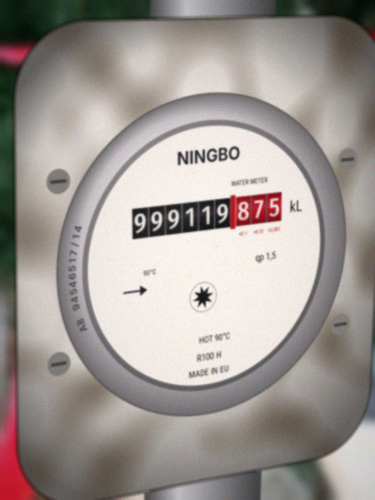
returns 999119.875 kL
